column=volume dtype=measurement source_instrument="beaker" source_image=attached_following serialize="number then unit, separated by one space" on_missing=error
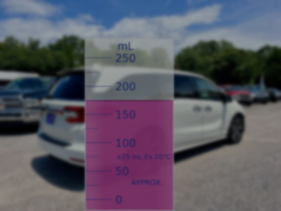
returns 175 mL
